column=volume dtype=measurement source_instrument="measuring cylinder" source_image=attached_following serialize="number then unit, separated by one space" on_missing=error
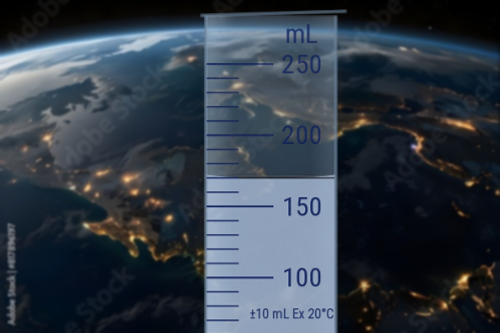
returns 170 mL
